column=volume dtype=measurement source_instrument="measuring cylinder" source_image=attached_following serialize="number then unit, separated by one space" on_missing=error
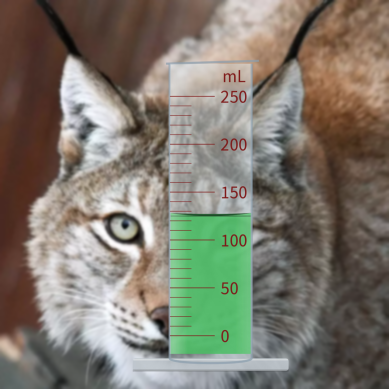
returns 125 mL
